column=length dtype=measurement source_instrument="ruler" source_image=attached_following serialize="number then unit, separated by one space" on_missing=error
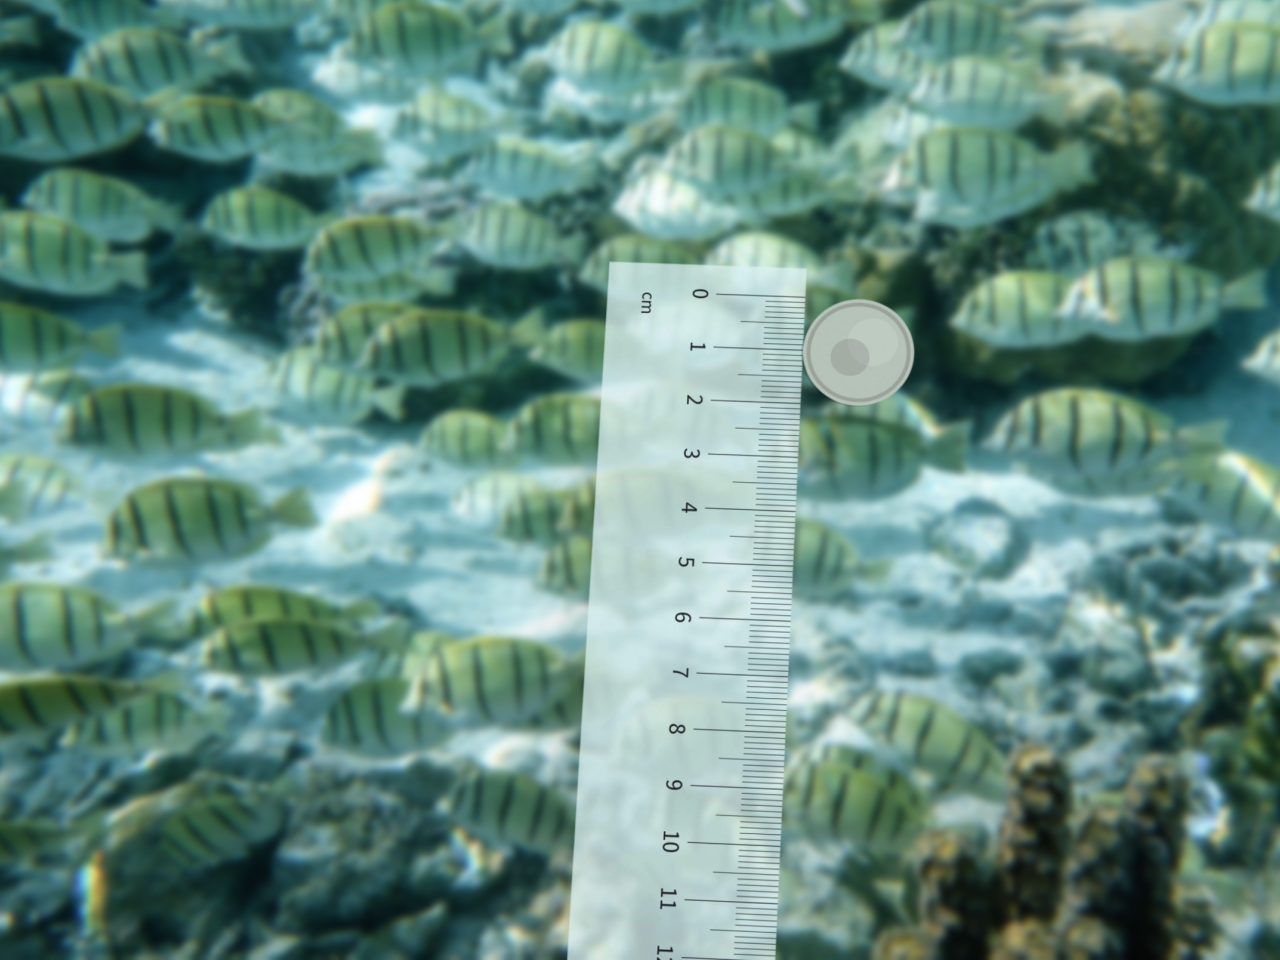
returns 2 cm
